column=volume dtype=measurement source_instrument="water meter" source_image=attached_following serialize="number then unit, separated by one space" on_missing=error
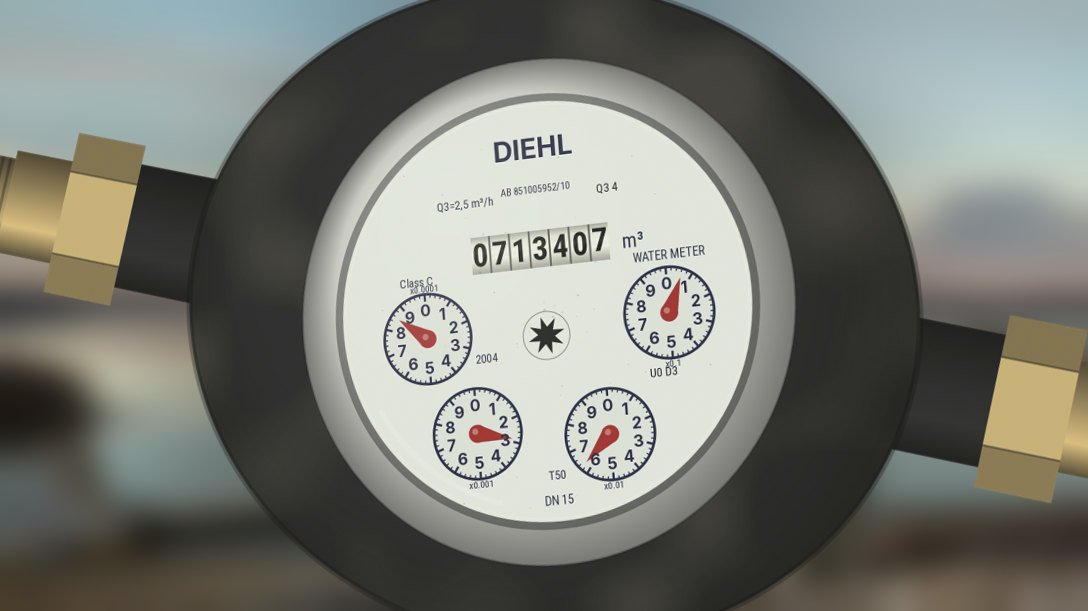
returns 713407.0628 m³
